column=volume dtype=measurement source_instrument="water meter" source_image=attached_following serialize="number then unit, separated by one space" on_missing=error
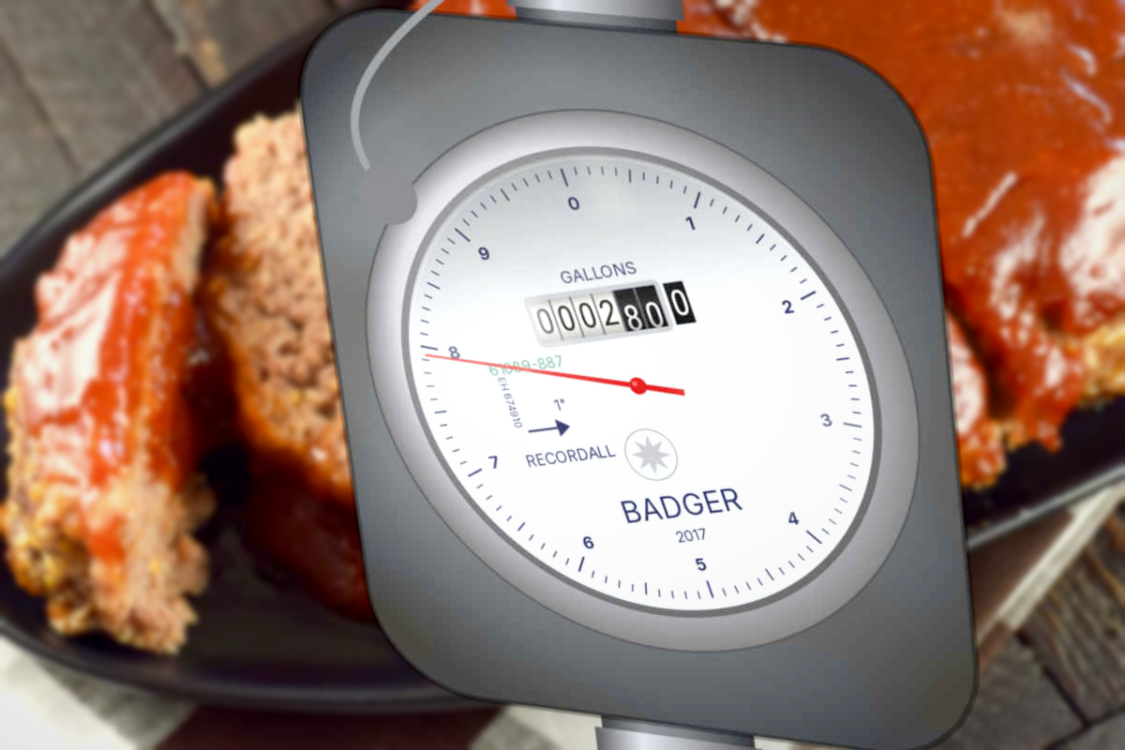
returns 2797.9 gal
